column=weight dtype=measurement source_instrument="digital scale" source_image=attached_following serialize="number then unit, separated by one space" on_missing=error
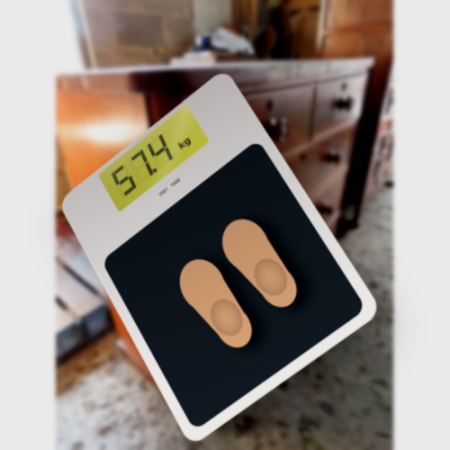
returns 57.4 kg
